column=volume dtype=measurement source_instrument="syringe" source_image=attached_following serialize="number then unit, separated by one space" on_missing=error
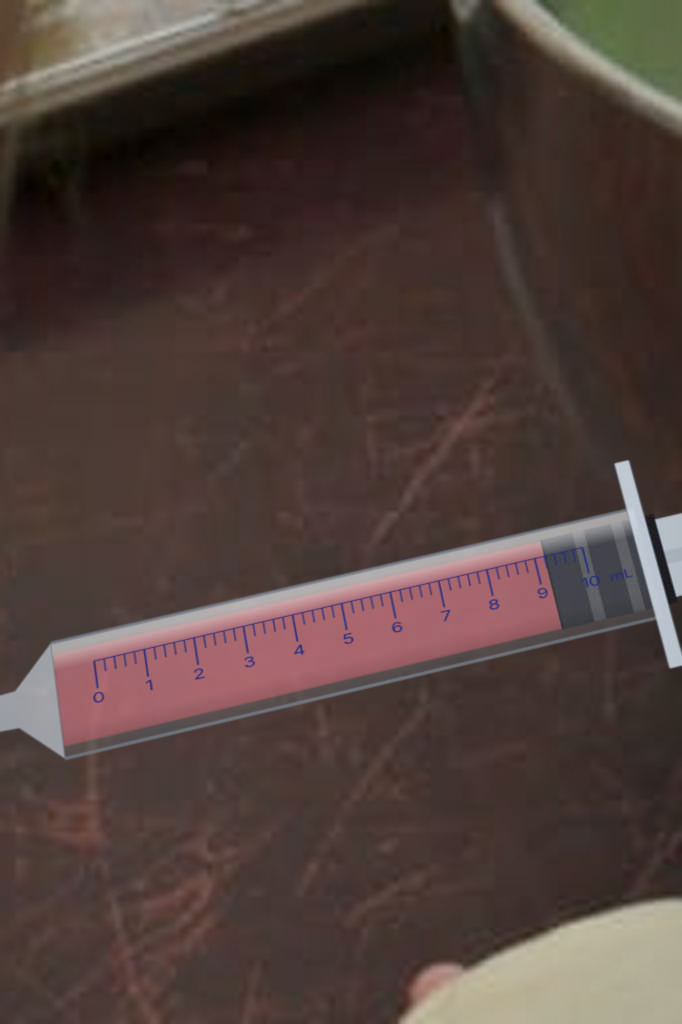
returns 9.2 mL
